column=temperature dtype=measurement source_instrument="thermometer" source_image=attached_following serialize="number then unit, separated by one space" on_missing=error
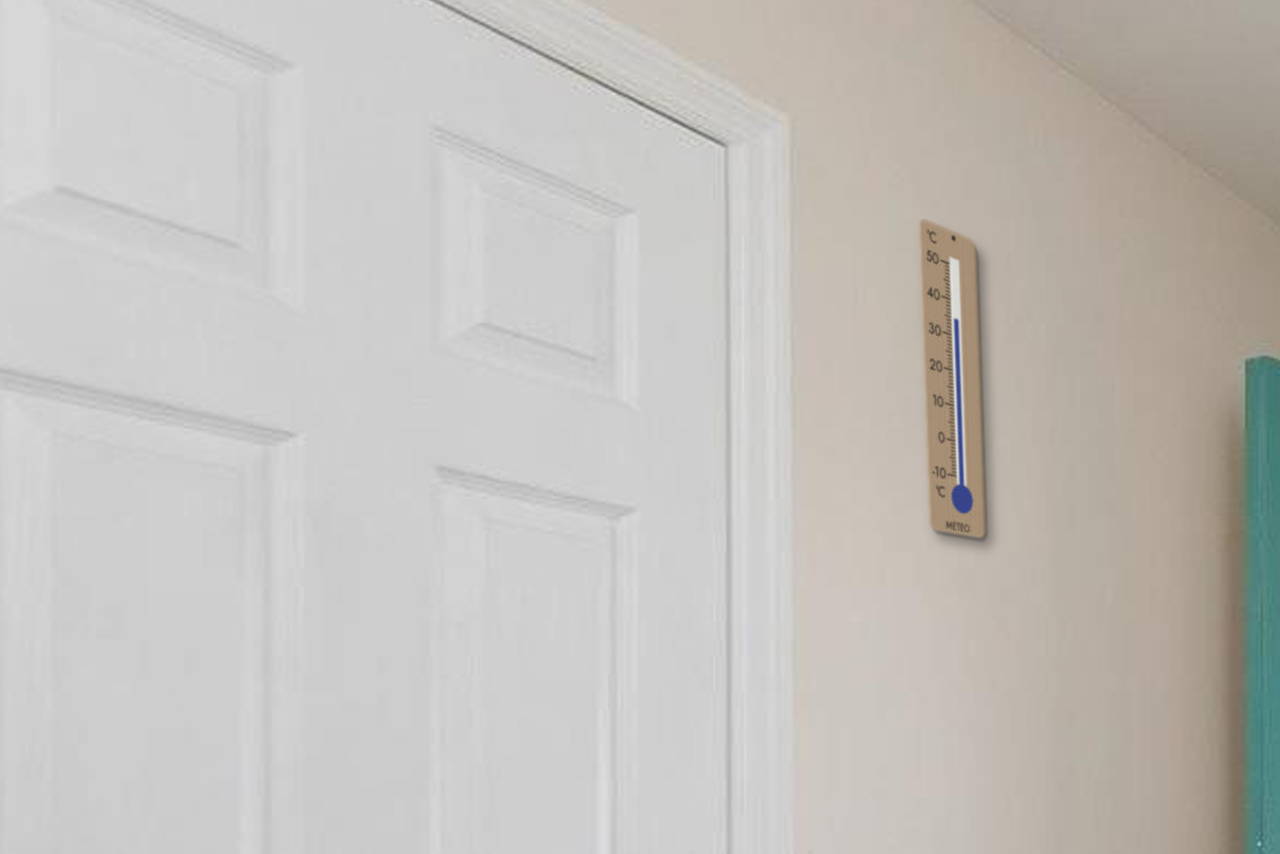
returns 35 °C
